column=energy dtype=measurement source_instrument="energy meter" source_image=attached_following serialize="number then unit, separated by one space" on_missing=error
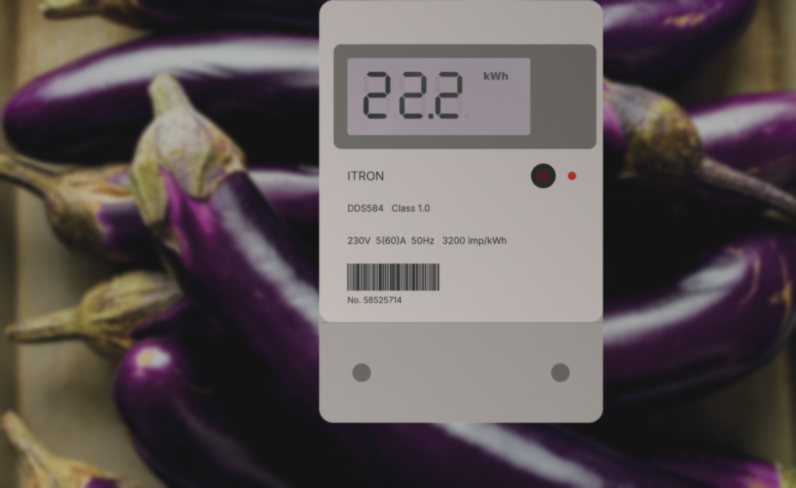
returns 22.2 kWh
